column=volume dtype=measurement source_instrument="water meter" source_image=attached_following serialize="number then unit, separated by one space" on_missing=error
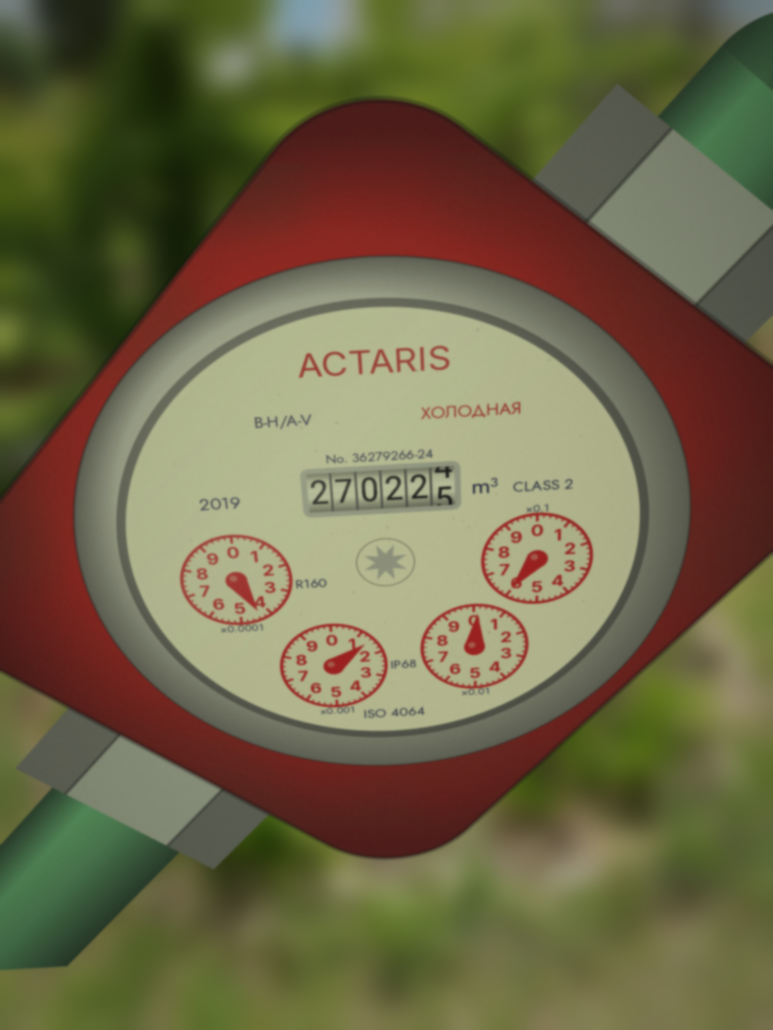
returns 270224.6014 m³
